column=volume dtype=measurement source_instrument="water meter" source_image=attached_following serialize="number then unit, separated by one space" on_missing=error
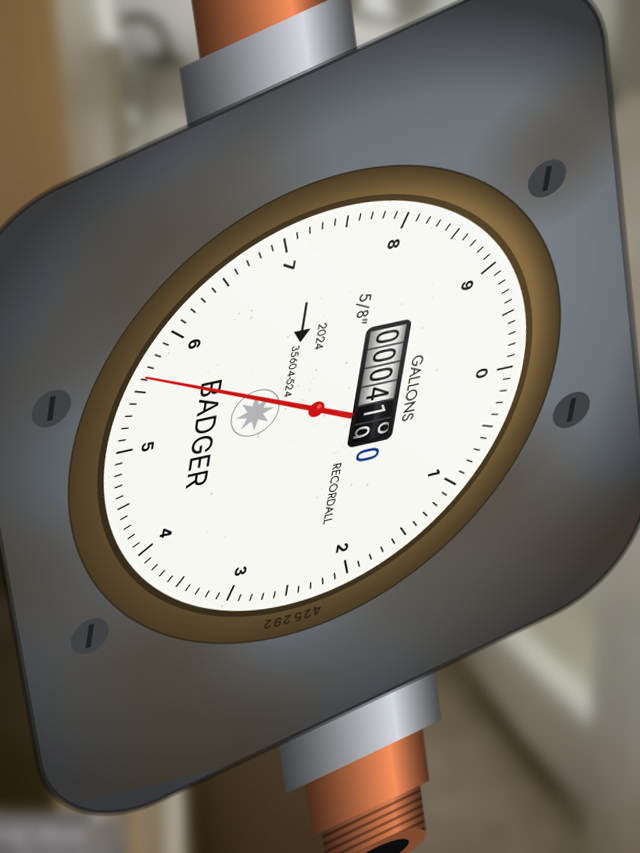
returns 4185.6 gal
